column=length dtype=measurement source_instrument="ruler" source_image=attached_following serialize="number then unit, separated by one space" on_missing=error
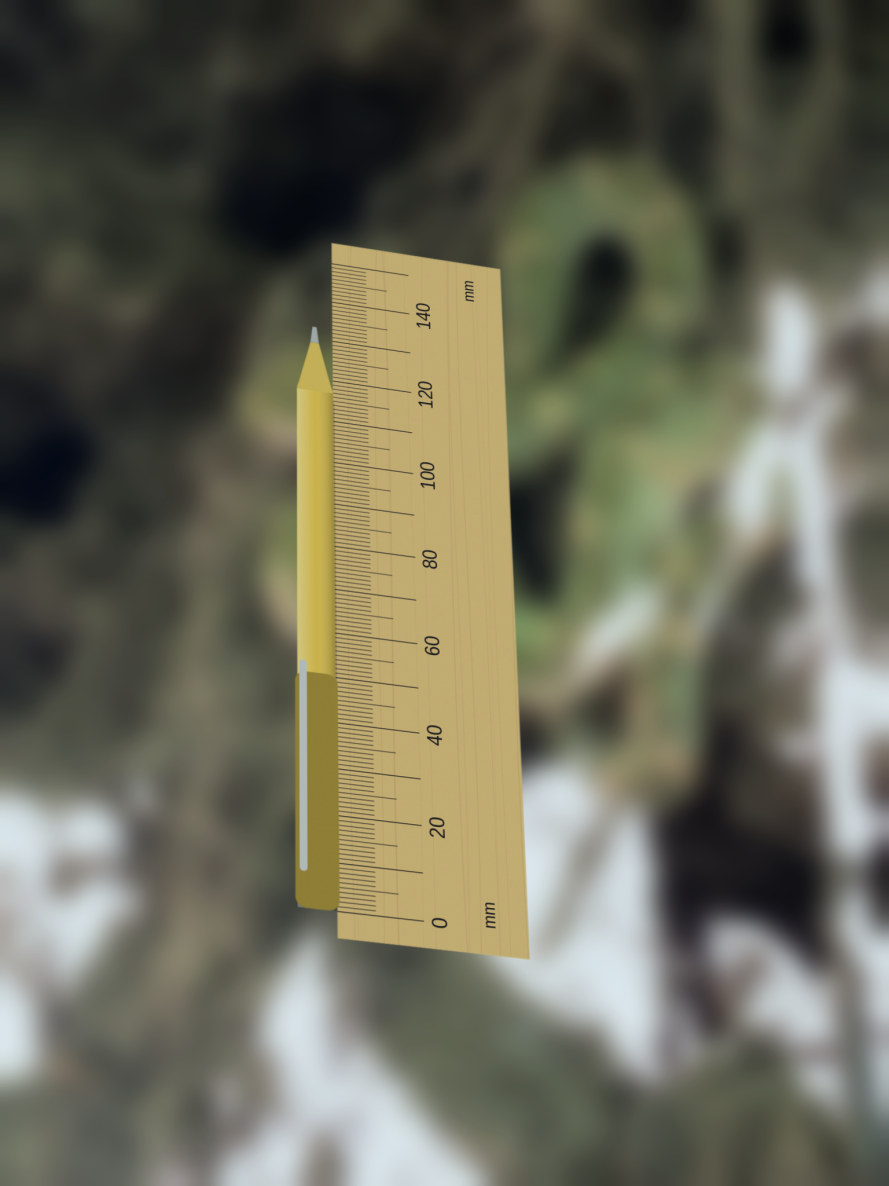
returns 133 mm
